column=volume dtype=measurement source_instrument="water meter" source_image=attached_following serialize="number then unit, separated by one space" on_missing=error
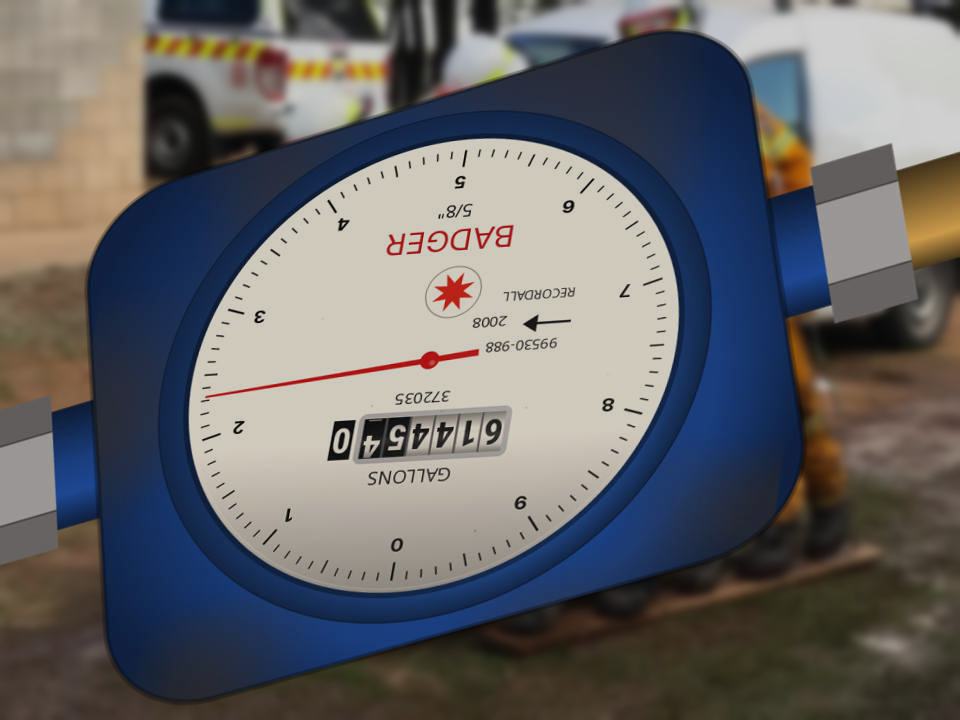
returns 6144542.3 gal
